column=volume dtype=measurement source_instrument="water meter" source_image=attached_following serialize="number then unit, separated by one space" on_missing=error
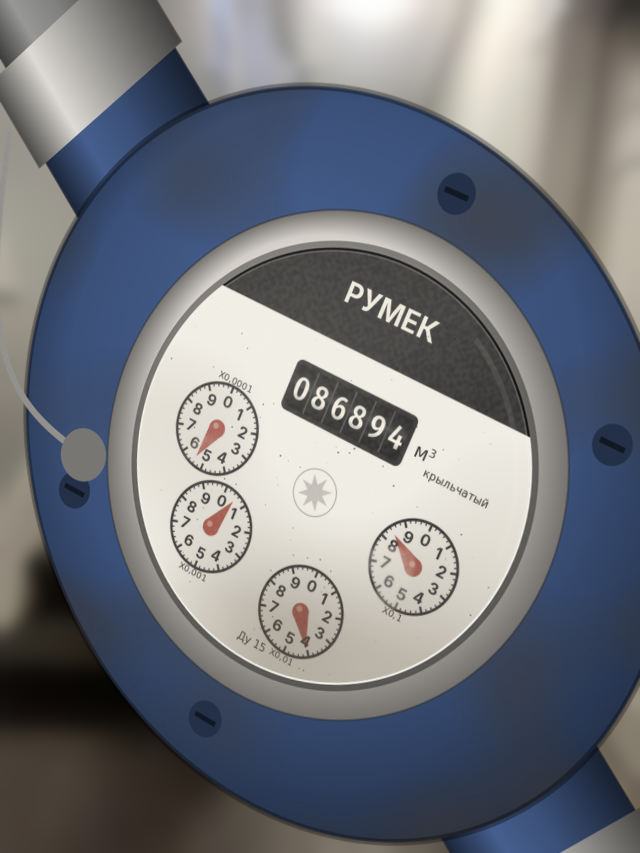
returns 86894.8405 m³
